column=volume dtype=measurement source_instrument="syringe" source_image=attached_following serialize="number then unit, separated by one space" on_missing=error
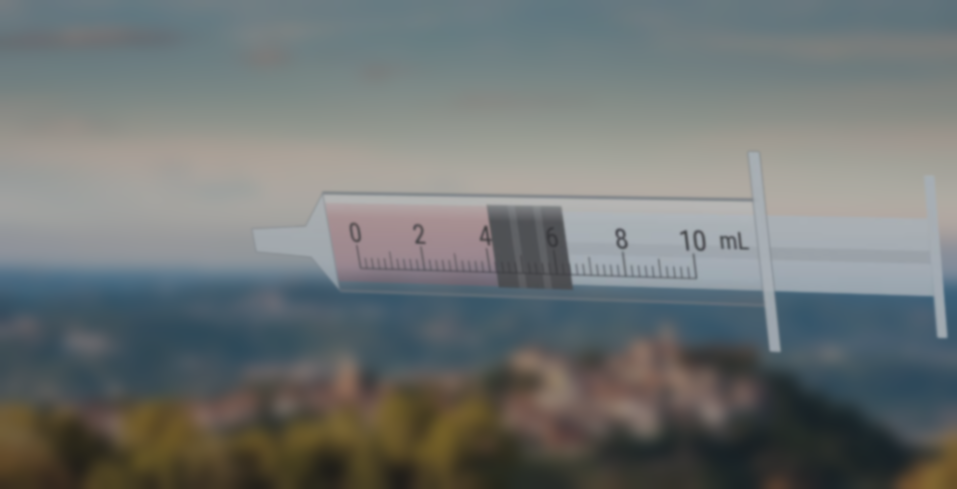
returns 4.2 mL
